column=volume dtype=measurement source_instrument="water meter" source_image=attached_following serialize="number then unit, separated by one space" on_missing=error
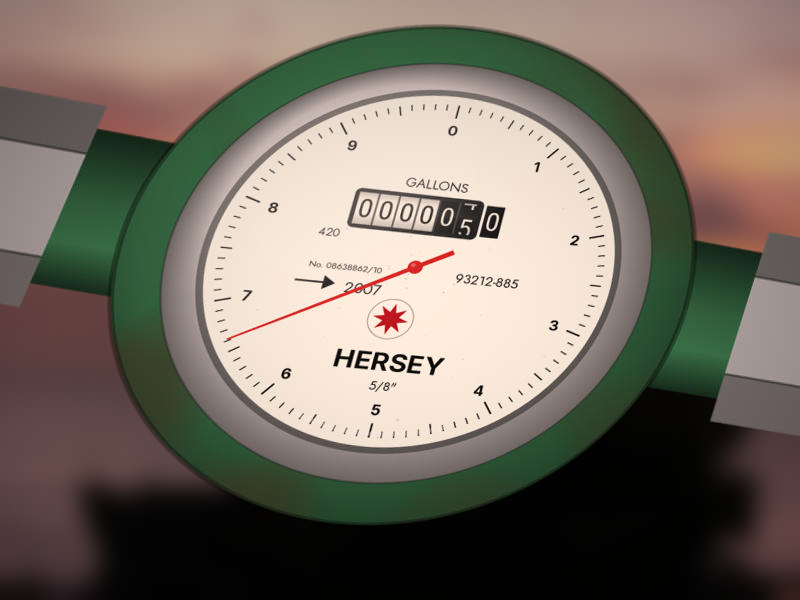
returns 46.6 gal
